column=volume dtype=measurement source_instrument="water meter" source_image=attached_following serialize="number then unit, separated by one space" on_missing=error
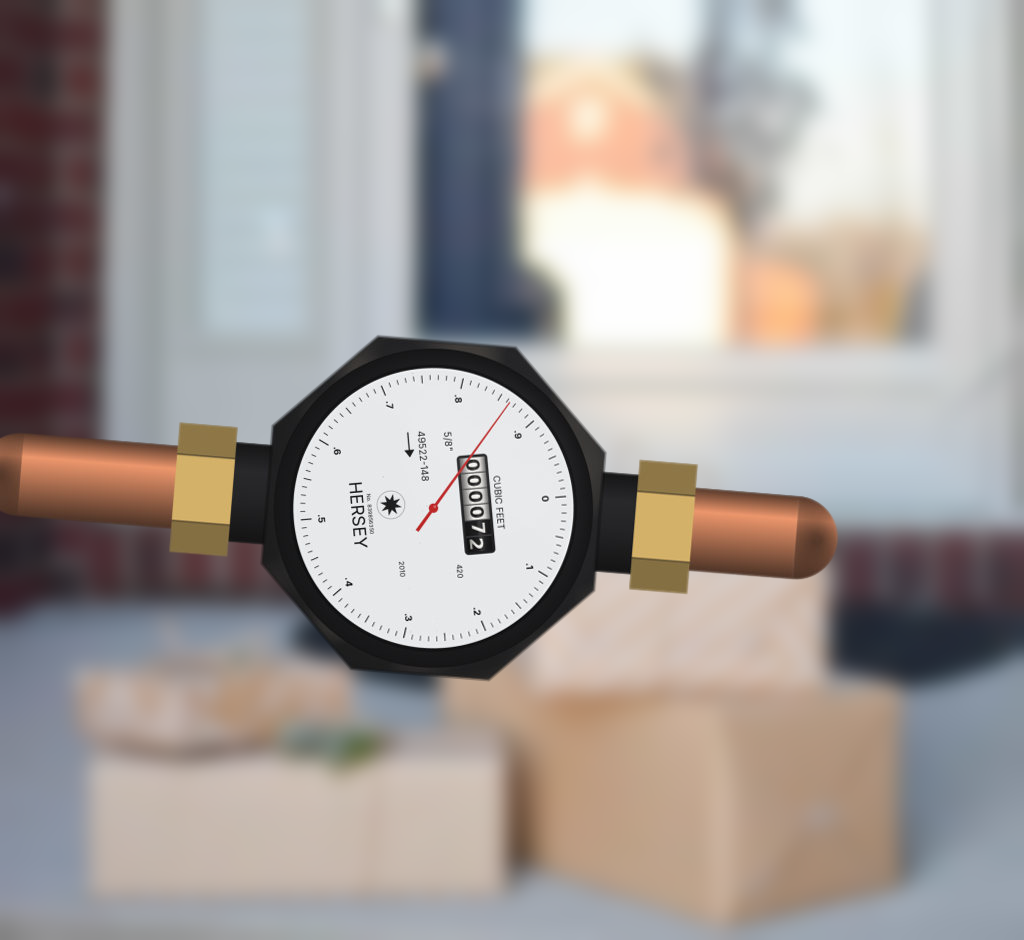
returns 71.86 ft³
